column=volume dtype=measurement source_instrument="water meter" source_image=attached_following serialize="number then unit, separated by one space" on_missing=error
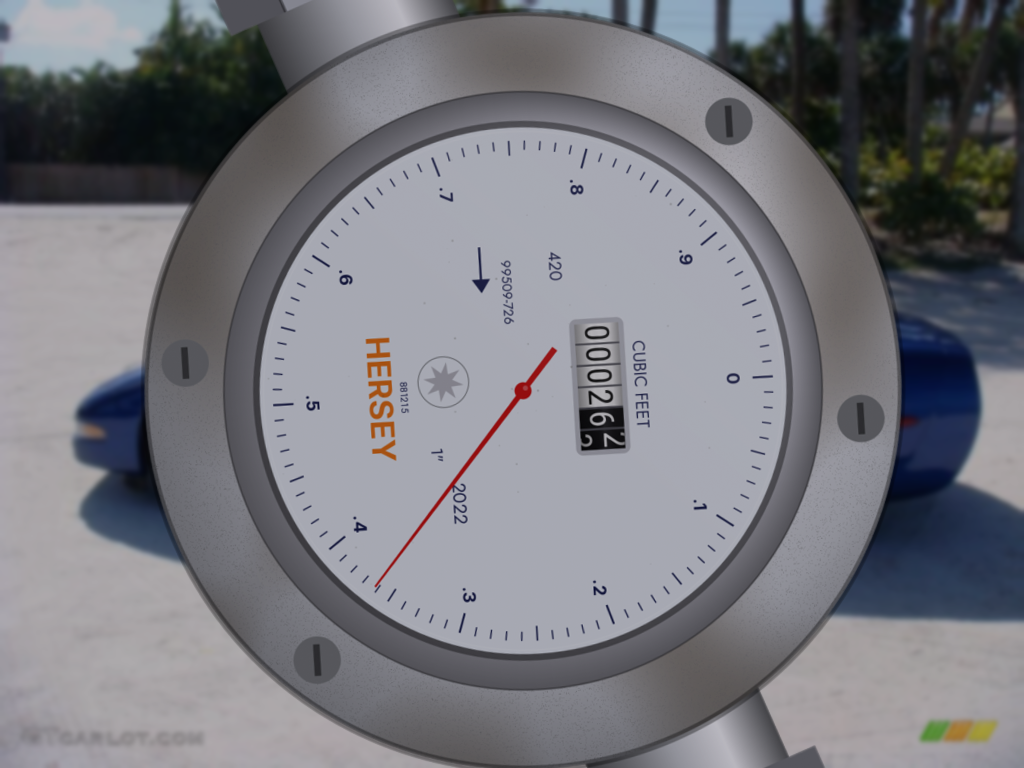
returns 262.36 ft³
